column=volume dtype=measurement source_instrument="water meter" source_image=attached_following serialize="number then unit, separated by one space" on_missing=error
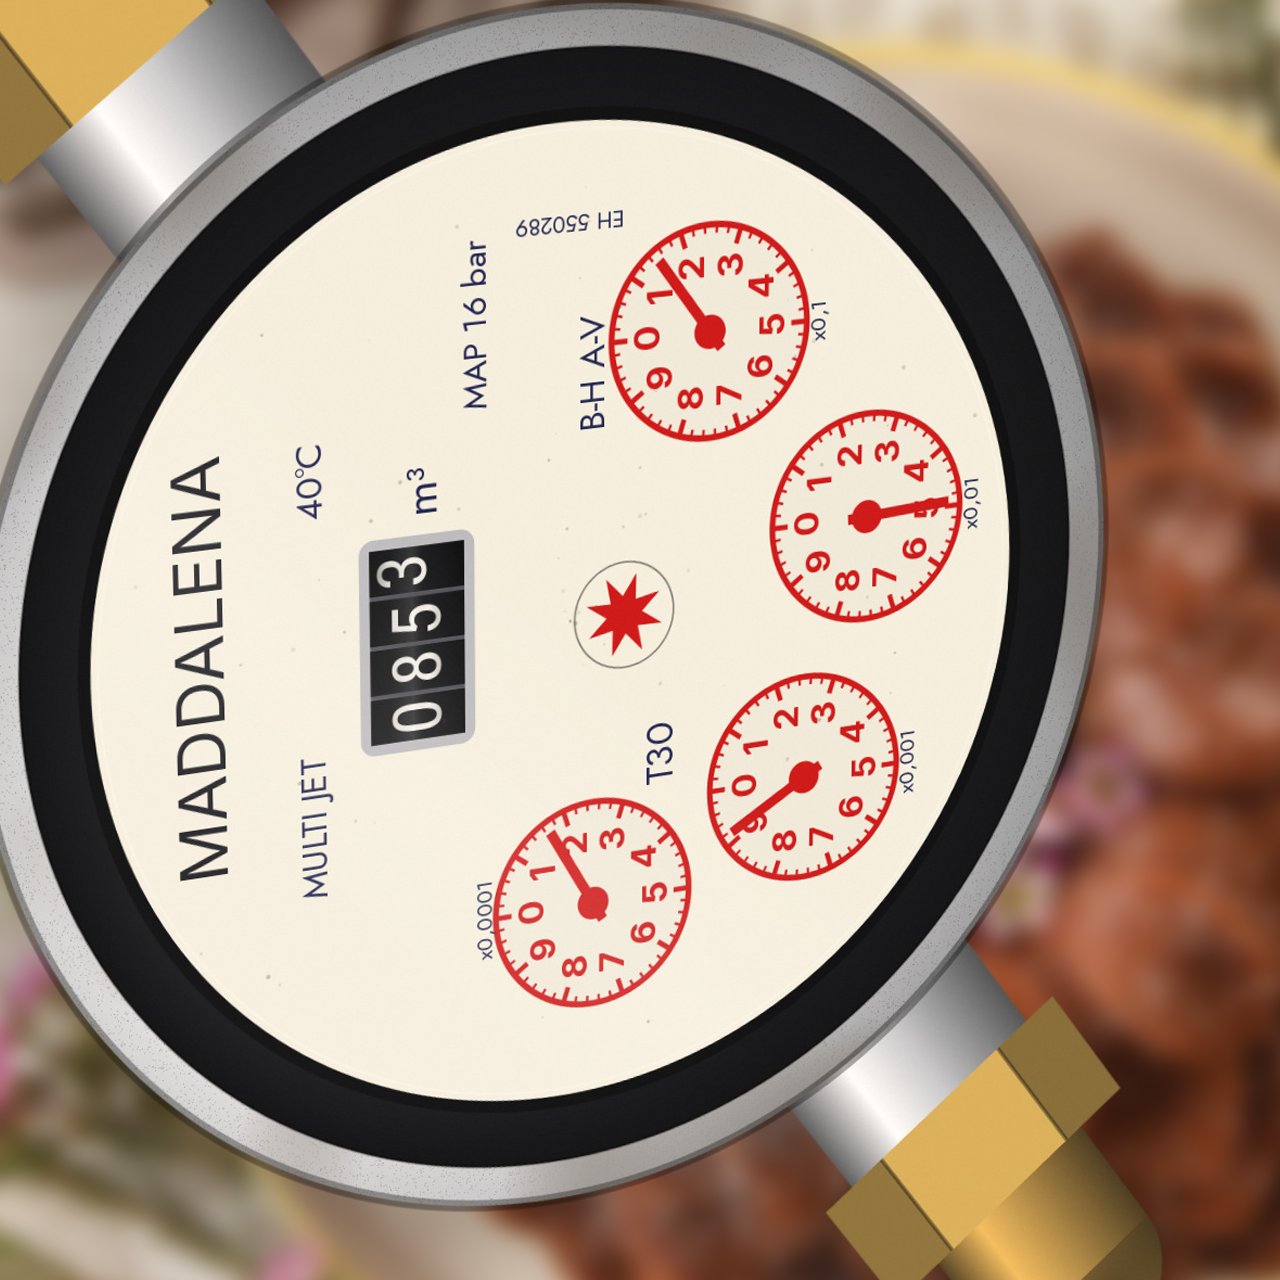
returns 853.1491 m³
